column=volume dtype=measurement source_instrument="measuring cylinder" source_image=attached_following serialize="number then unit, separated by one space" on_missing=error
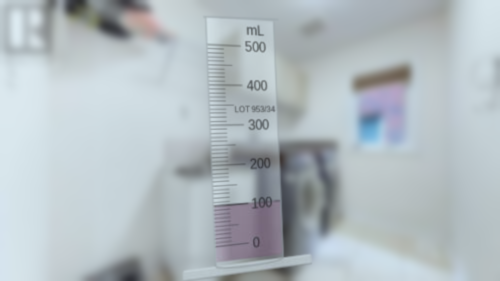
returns 100 mL
